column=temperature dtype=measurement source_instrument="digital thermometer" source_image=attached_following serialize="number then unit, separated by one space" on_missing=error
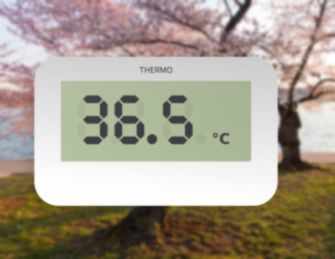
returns 36.5 °C
